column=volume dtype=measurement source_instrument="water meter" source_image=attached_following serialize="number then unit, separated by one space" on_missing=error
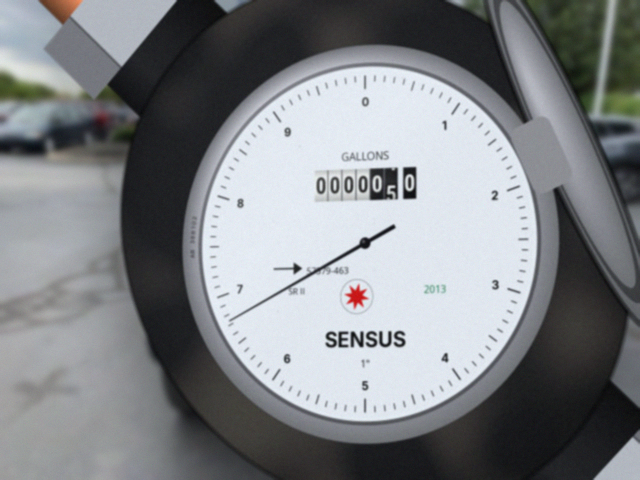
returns 46.7 gal
